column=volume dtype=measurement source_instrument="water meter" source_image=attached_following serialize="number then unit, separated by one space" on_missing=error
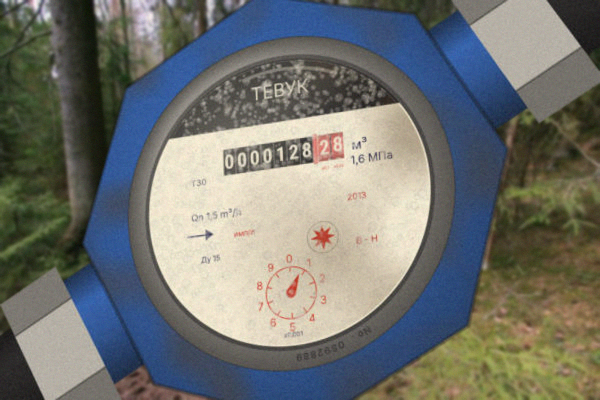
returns 128.280 m³
